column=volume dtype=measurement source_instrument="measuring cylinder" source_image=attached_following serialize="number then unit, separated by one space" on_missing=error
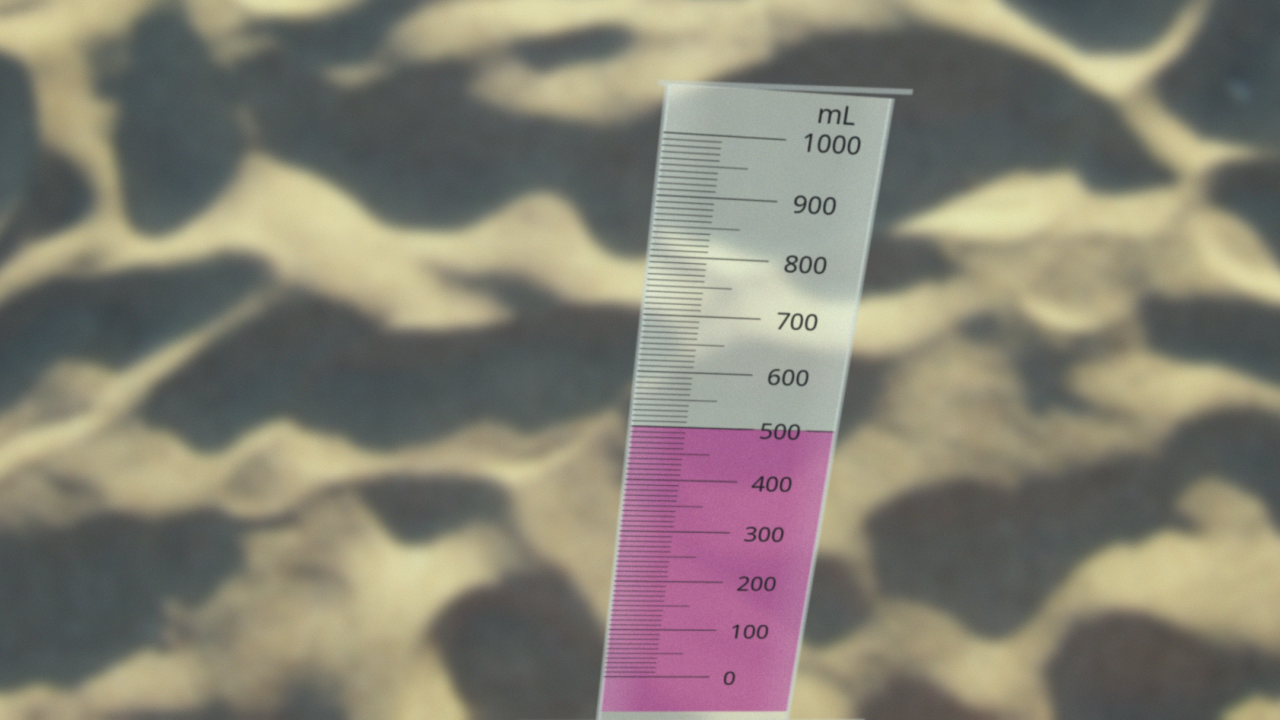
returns 500 mL
